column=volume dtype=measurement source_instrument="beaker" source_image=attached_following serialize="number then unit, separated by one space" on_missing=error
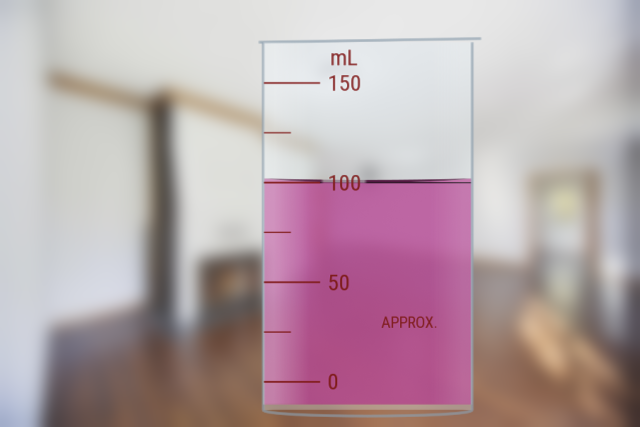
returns 100 mL
